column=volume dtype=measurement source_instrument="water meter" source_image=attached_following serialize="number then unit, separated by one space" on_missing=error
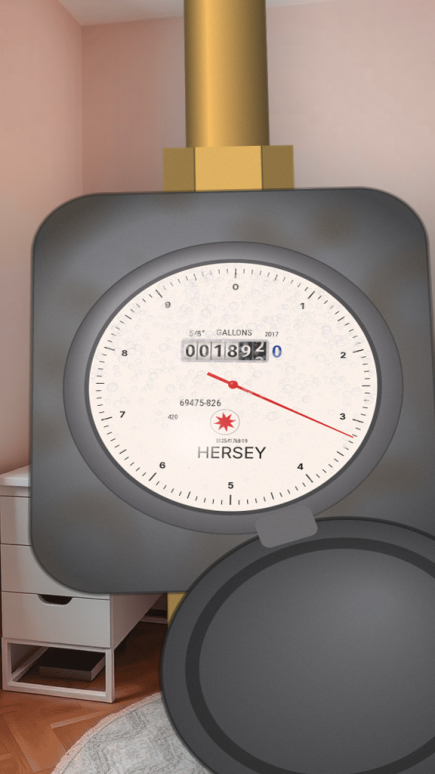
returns 18923.2 gal
